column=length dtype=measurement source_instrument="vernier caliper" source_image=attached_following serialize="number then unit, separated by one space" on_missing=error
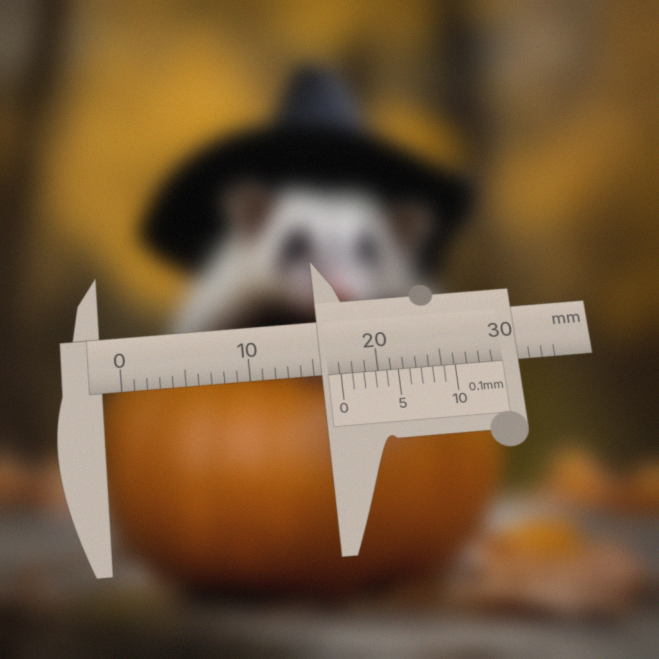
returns 17.1 mm
